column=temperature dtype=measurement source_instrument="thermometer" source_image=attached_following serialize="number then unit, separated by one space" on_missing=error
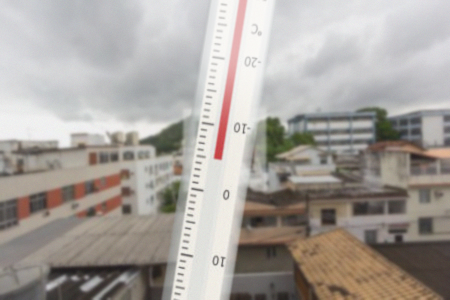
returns -5 °C
